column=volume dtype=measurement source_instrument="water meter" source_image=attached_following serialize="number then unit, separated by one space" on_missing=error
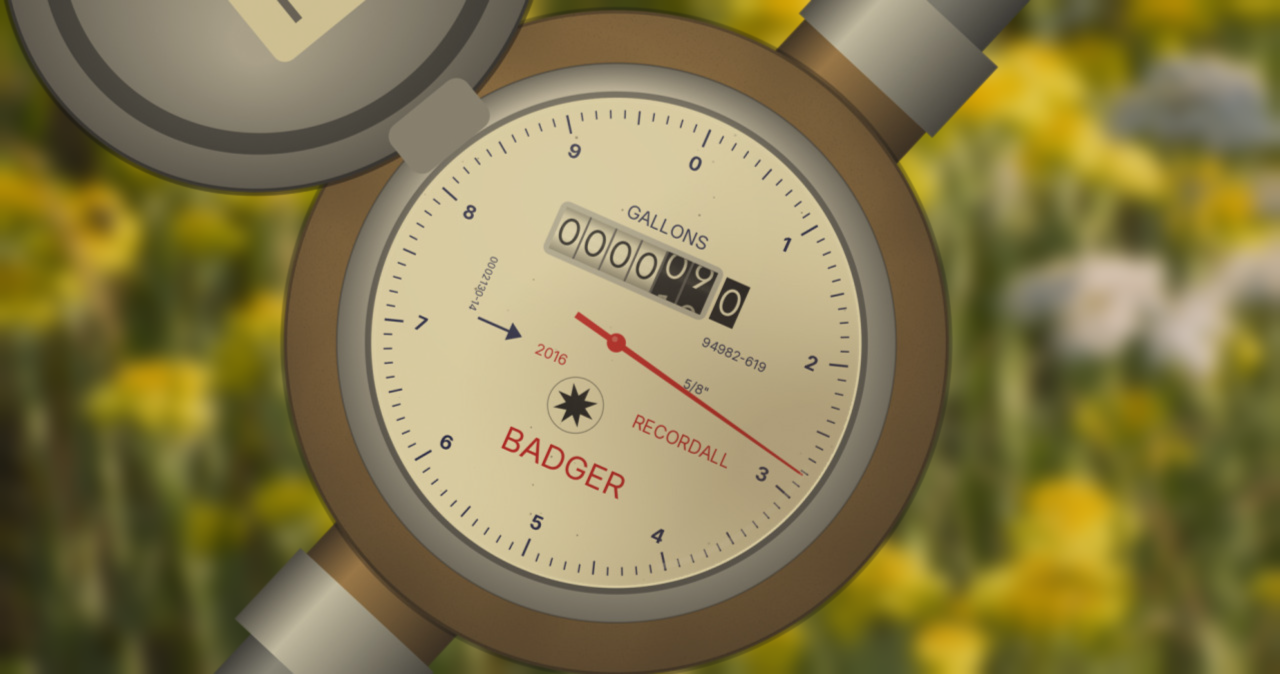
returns 92.8 gal
